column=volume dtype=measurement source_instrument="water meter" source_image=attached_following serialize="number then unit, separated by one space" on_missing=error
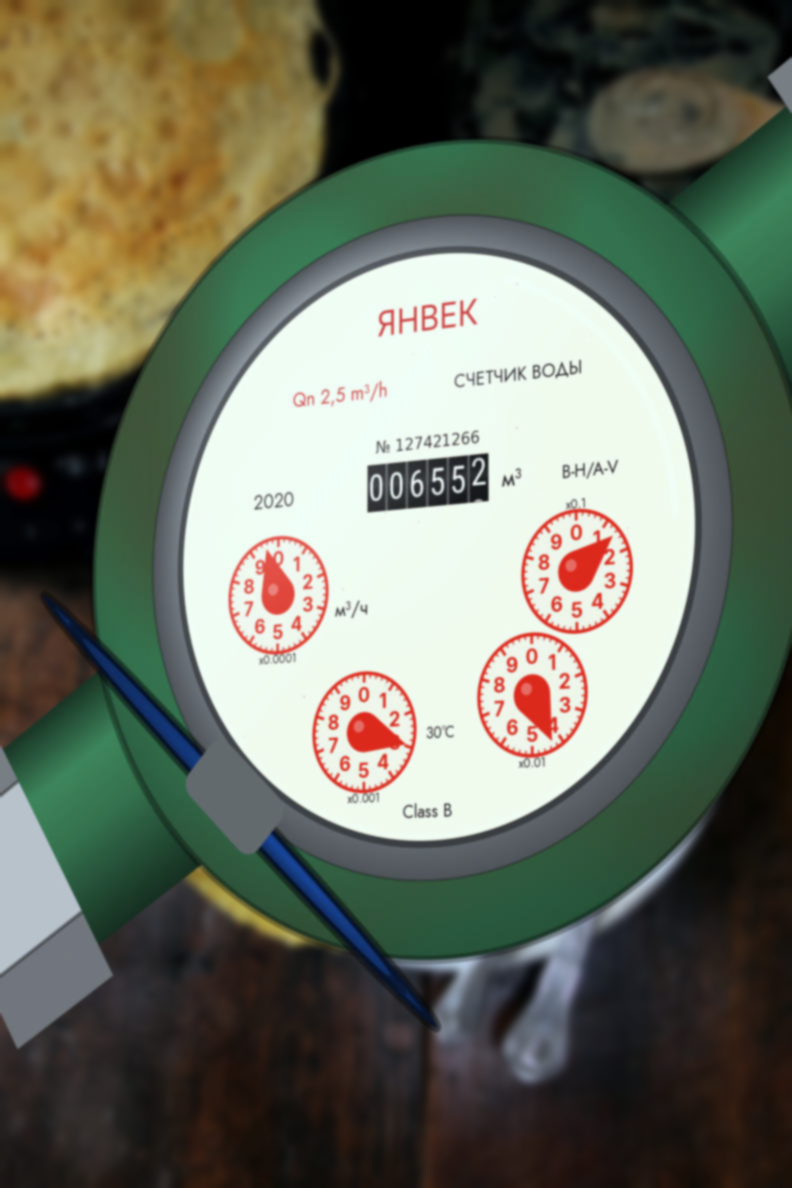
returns 6552.1429 m³
